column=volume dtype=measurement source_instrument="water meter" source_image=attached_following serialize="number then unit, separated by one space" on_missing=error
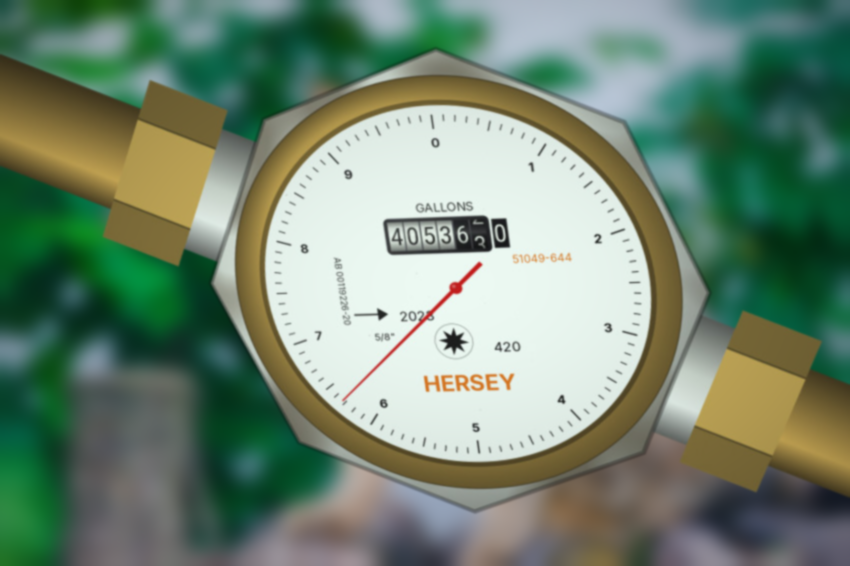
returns 4053626.3 gal
